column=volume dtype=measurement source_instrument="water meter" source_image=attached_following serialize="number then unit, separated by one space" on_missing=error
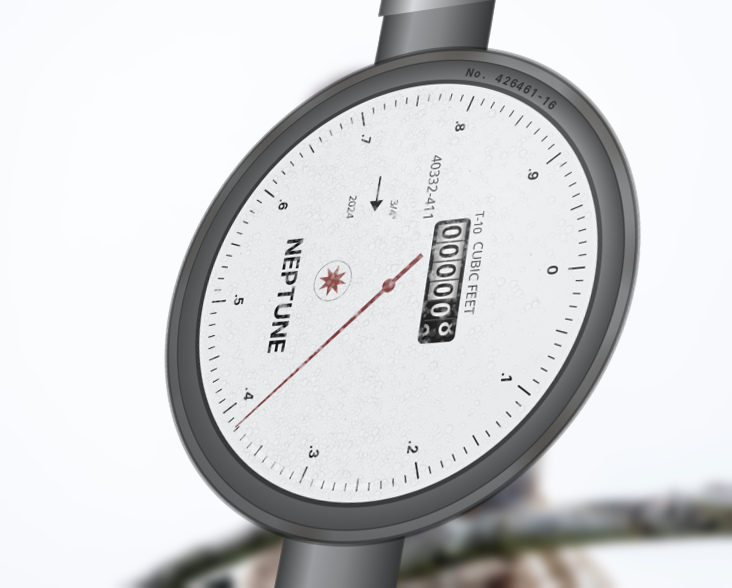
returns 8.38 ft³
